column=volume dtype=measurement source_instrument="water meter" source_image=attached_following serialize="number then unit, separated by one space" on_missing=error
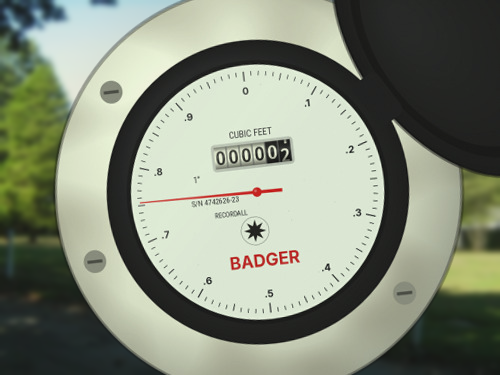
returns 1.75 ft³
